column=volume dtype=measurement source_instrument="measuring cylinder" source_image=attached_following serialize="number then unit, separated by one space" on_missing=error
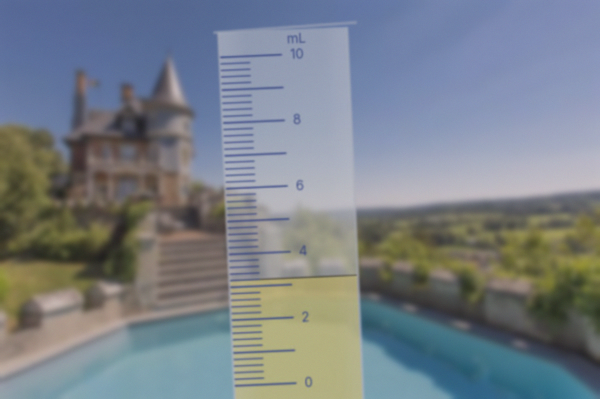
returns 3.2 mL
